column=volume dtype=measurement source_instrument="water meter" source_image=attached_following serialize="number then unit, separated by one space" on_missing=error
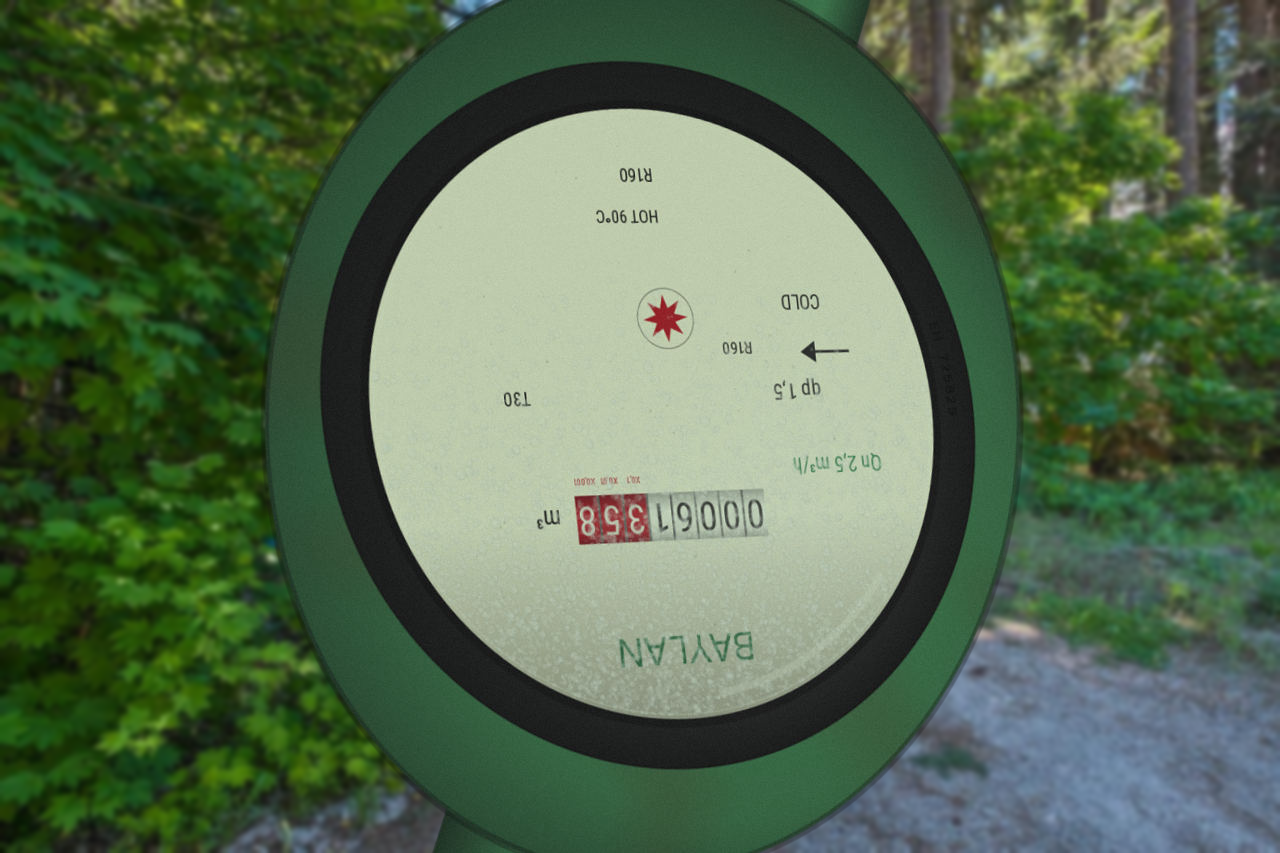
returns 61.358 m³
